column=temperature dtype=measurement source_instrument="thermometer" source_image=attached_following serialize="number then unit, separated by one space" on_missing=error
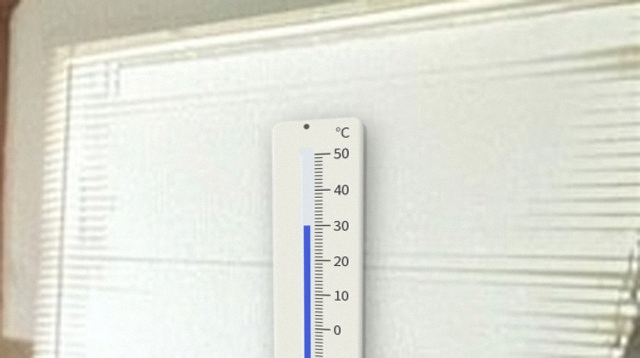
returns 30 °C
